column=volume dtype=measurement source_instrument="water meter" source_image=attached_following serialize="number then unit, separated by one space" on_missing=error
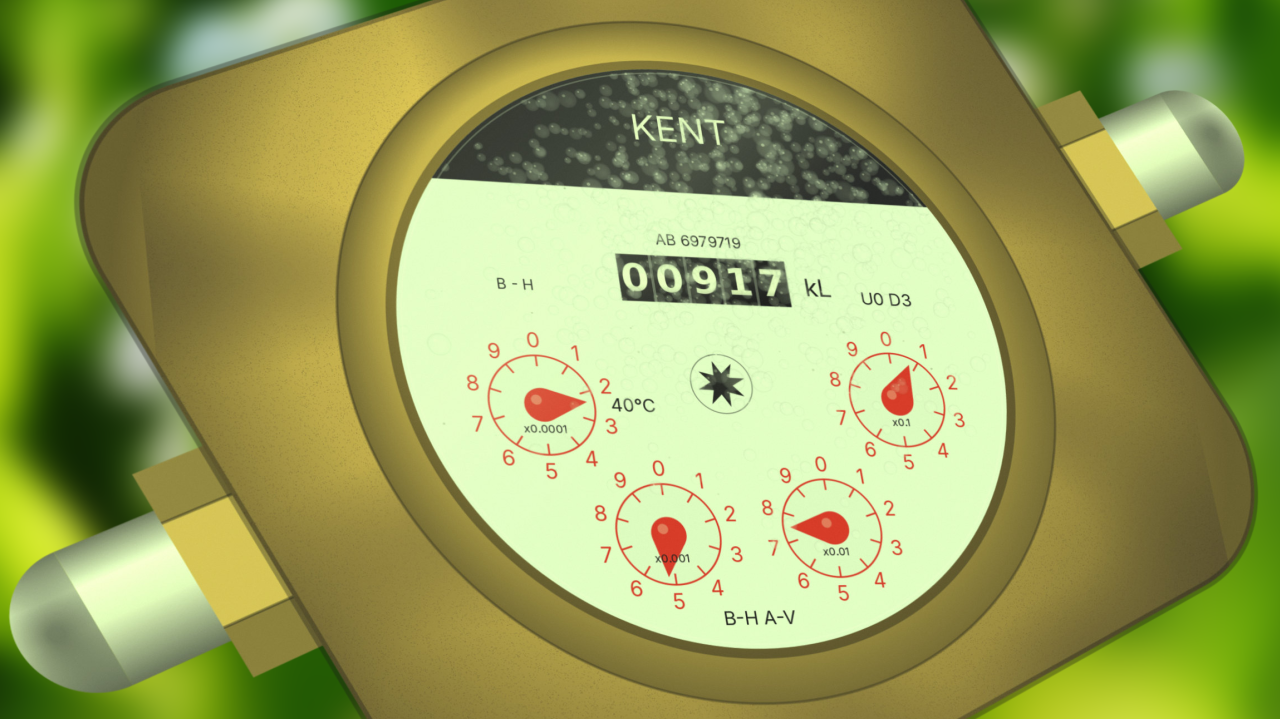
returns 917.0752 kL
